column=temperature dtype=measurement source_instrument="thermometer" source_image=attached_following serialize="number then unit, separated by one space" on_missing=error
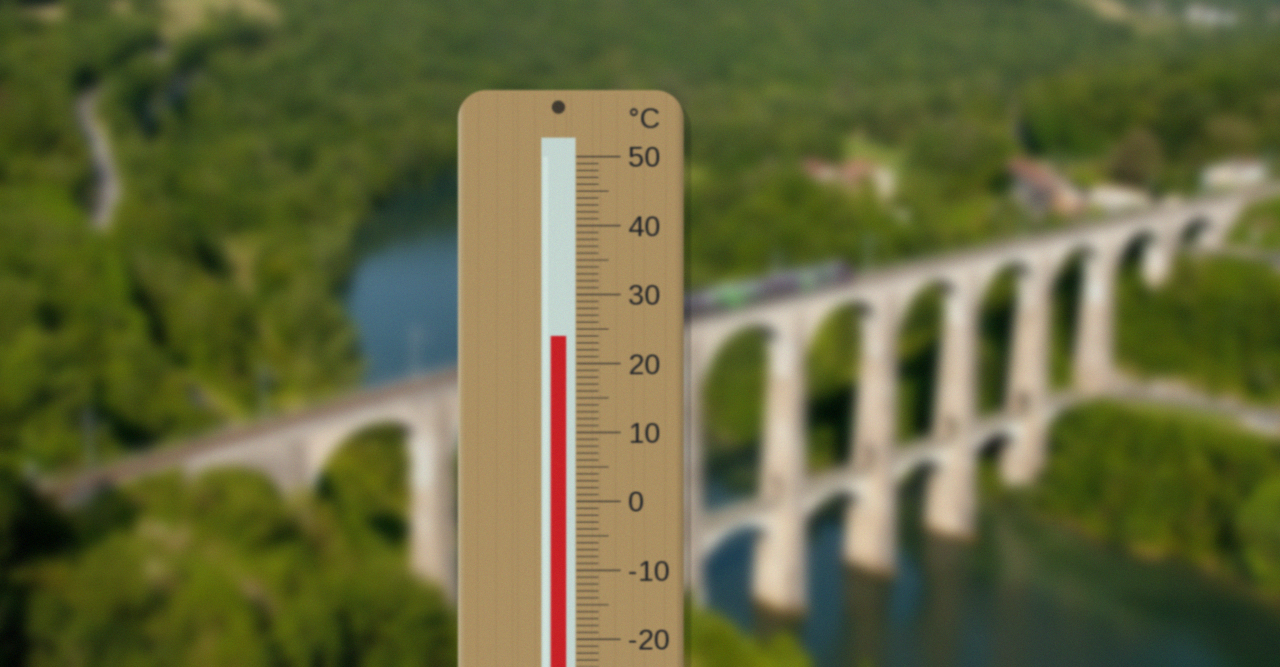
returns 24 °C
